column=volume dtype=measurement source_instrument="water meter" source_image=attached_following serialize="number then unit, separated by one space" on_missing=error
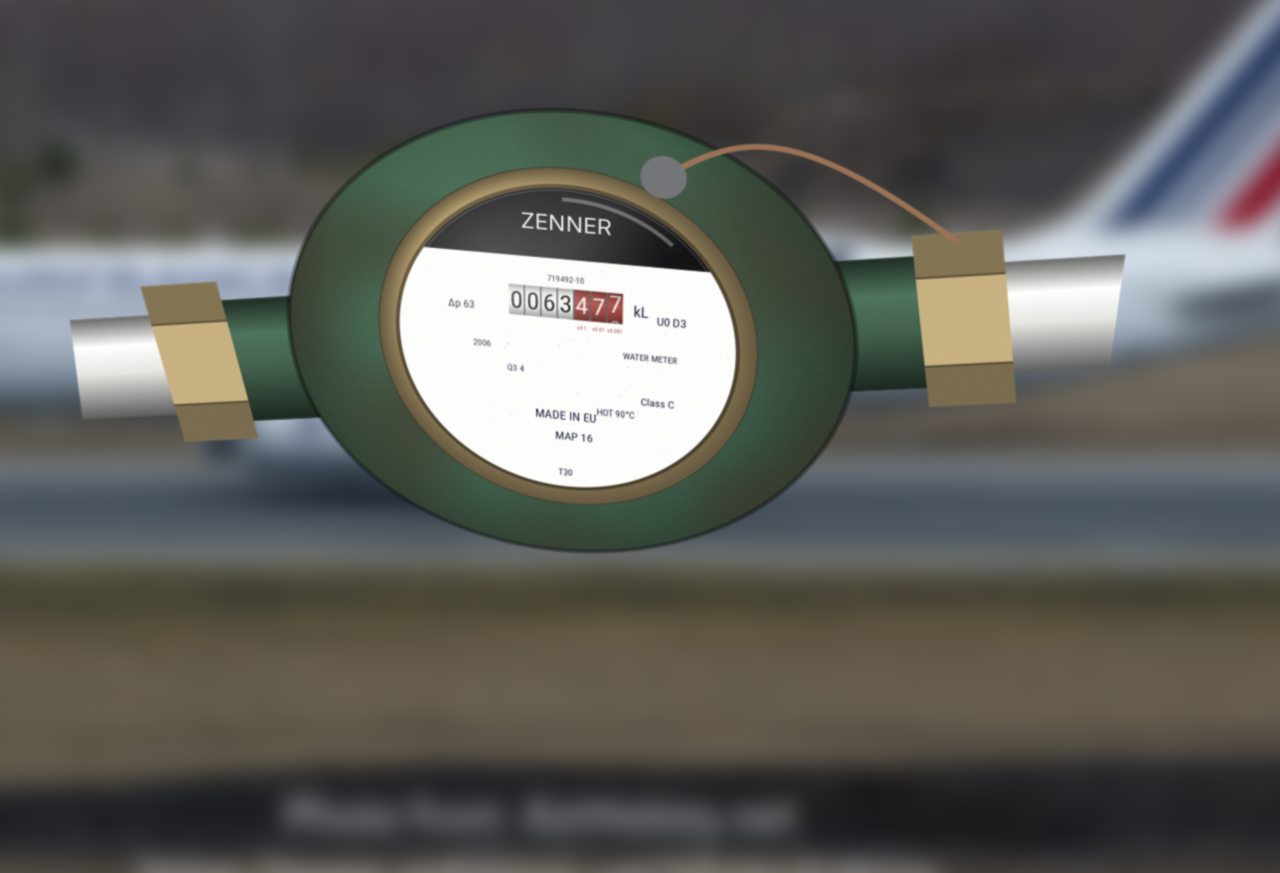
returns 63.477 kL
